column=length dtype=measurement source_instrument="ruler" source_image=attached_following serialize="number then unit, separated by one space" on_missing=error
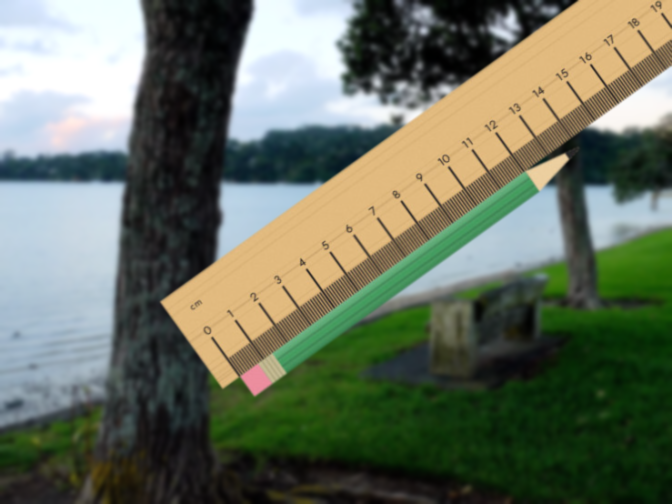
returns 14 cm
